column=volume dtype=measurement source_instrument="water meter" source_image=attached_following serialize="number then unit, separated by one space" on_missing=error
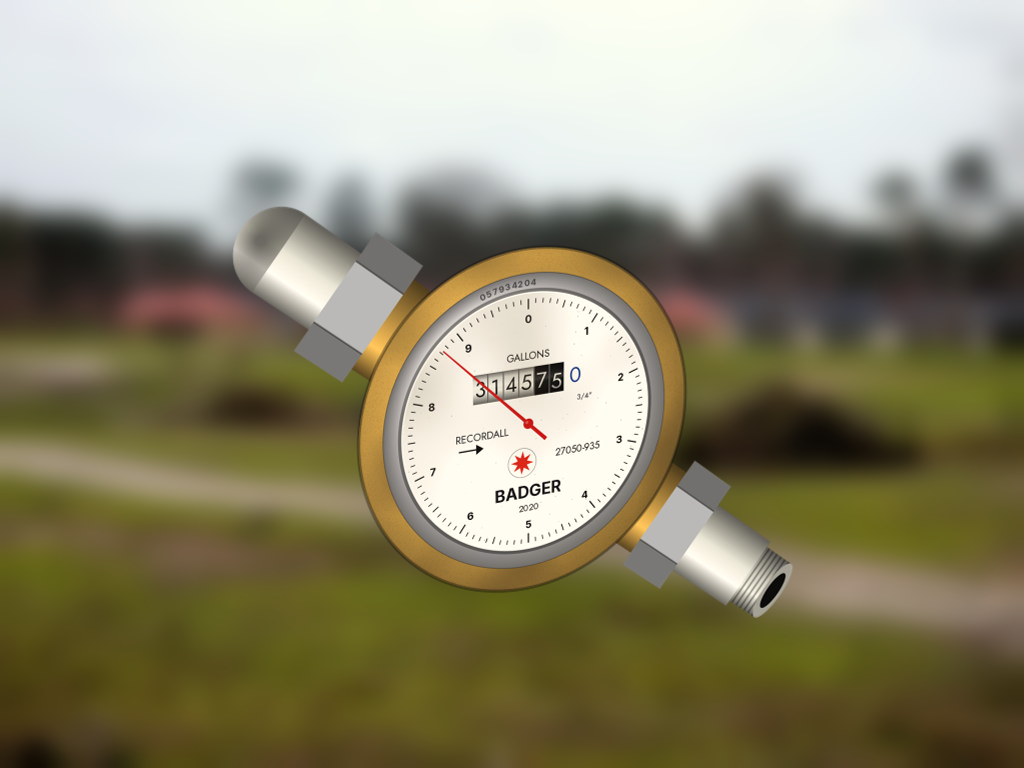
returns 3145748.7 gal
